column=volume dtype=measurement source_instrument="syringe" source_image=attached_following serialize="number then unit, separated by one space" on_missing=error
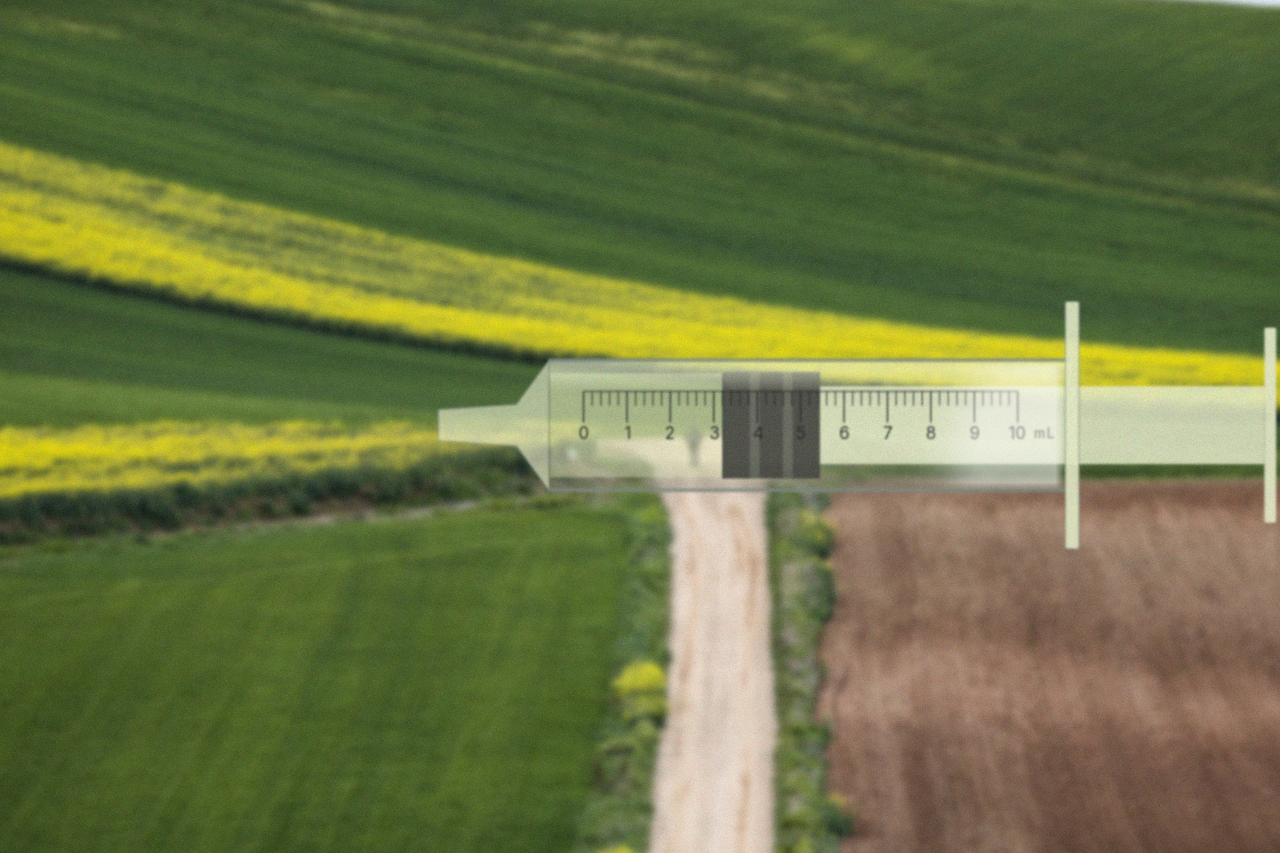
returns 3.2 mL
